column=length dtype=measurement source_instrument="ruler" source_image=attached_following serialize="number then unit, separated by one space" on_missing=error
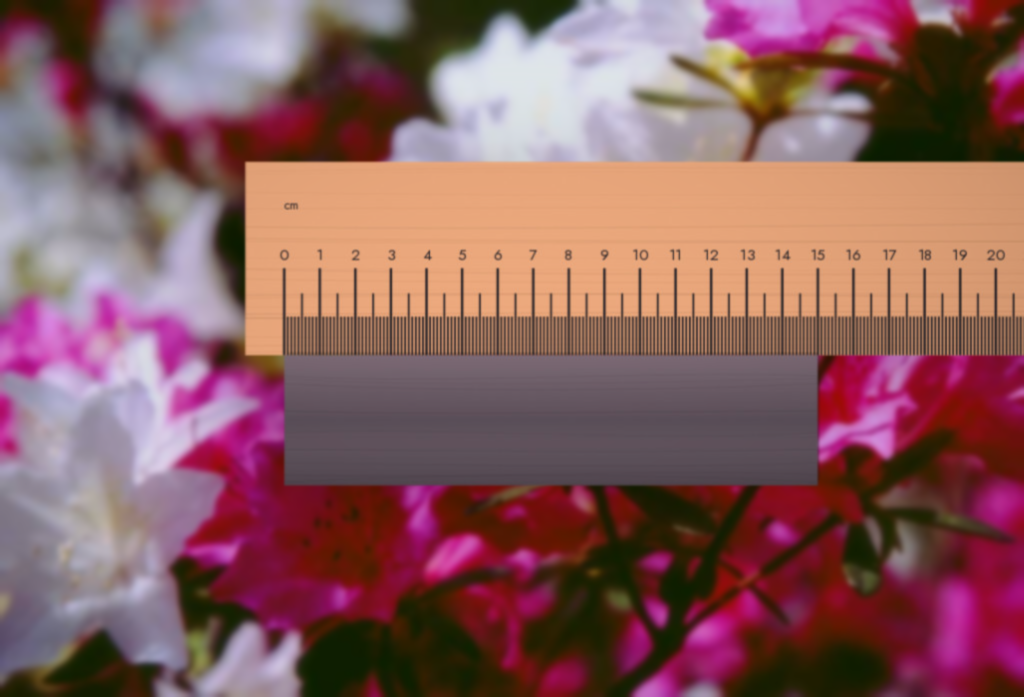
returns 15 cm
